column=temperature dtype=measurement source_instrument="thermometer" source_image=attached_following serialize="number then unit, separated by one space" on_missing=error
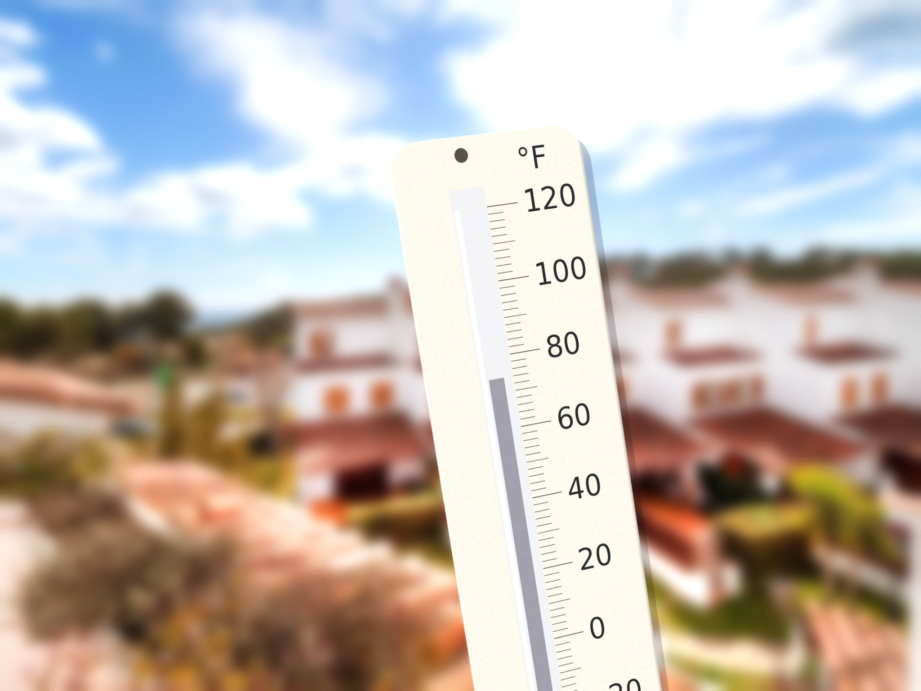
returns 74 °F
